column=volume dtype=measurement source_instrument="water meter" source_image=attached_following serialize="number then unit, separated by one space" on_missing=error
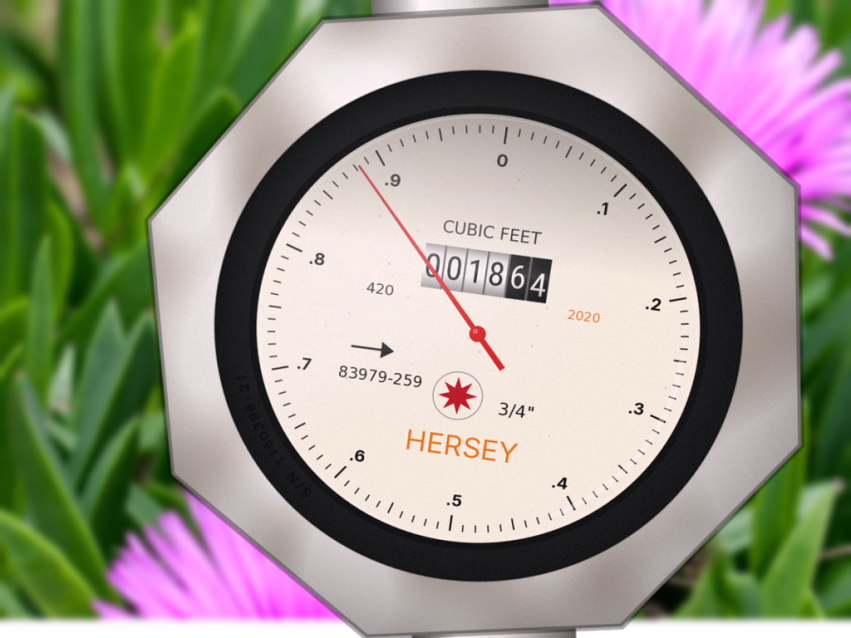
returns 1863.88 ft³
